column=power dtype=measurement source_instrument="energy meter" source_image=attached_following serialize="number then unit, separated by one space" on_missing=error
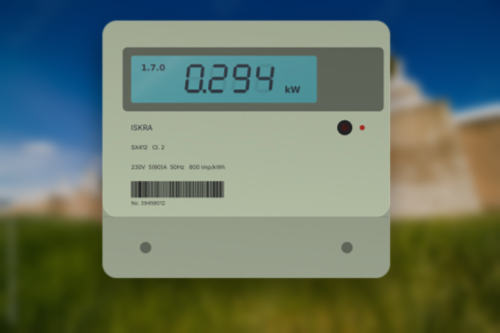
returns 0.294 kW
